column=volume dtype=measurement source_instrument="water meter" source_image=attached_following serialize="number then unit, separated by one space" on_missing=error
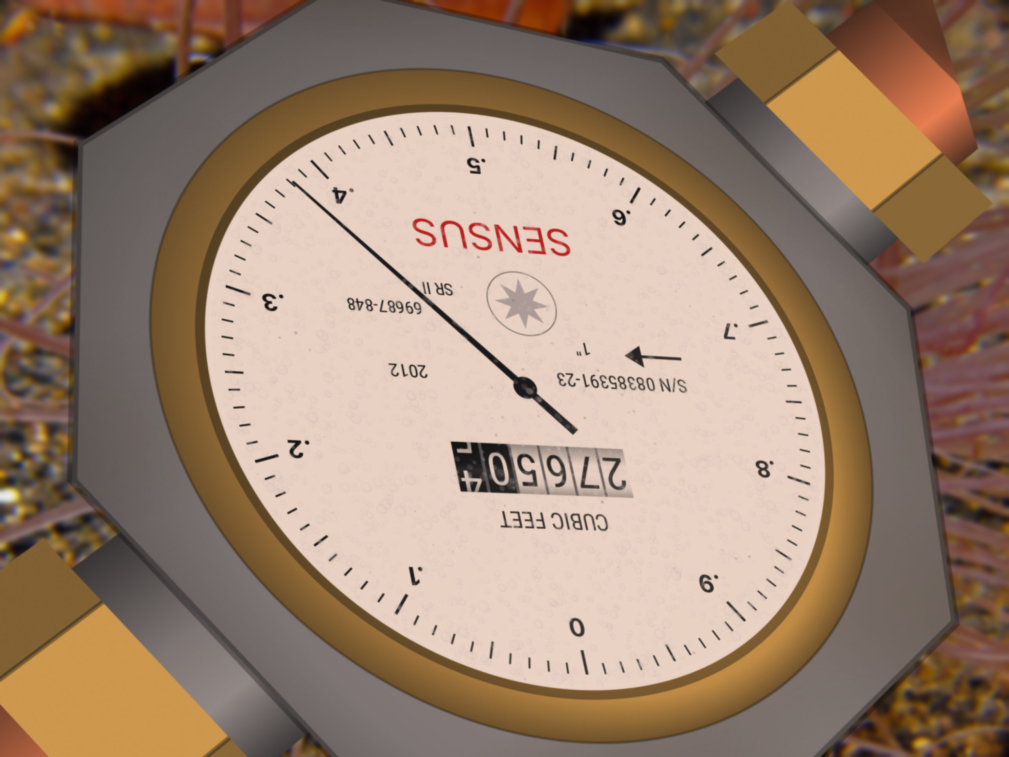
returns 276504.38 ft³
